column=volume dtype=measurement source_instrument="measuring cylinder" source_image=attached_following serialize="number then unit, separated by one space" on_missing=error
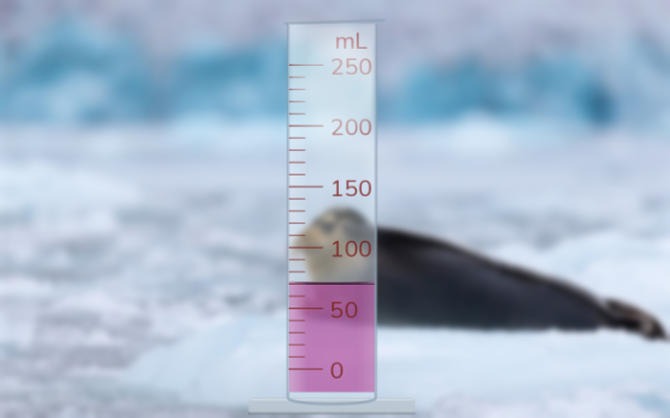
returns 70 mL
